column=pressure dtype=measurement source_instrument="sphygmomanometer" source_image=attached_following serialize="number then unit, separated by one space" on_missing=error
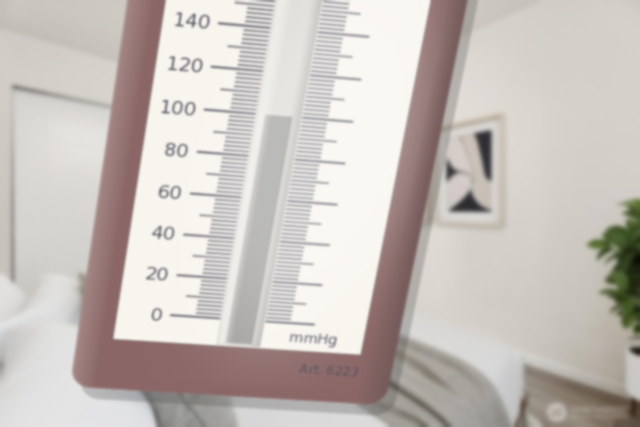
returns 100 mmHg
